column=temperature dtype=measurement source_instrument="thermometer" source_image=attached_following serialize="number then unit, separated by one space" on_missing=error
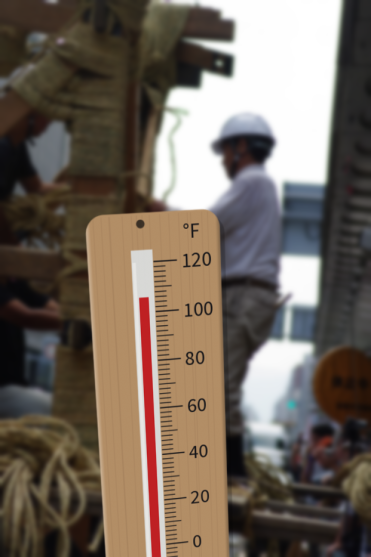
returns 106 °F
